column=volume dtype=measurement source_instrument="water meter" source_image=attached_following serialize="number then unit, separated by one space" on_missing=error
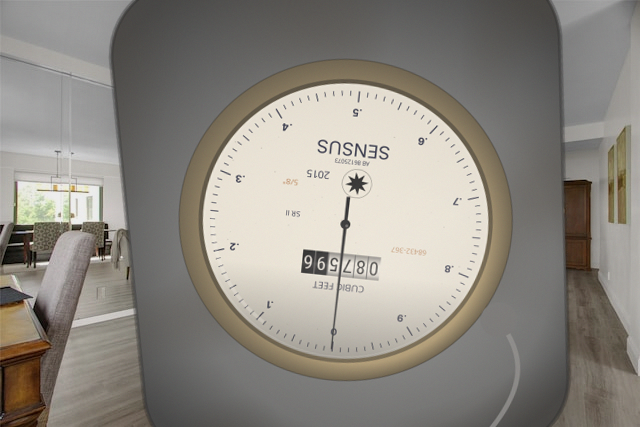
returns 87596.00 ft³
